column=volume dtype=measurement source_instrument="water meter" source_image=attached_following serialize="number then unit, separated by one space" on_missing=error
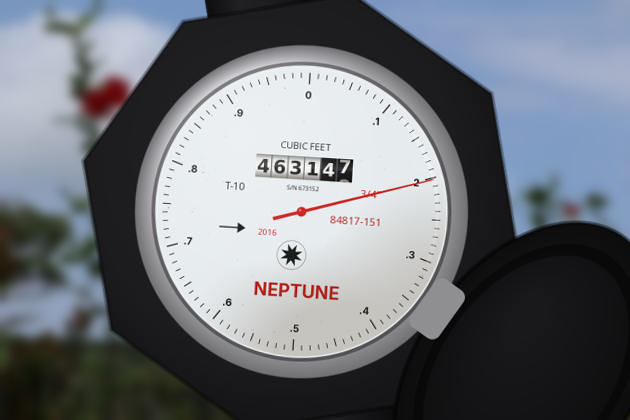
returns 463147.20 ft³
